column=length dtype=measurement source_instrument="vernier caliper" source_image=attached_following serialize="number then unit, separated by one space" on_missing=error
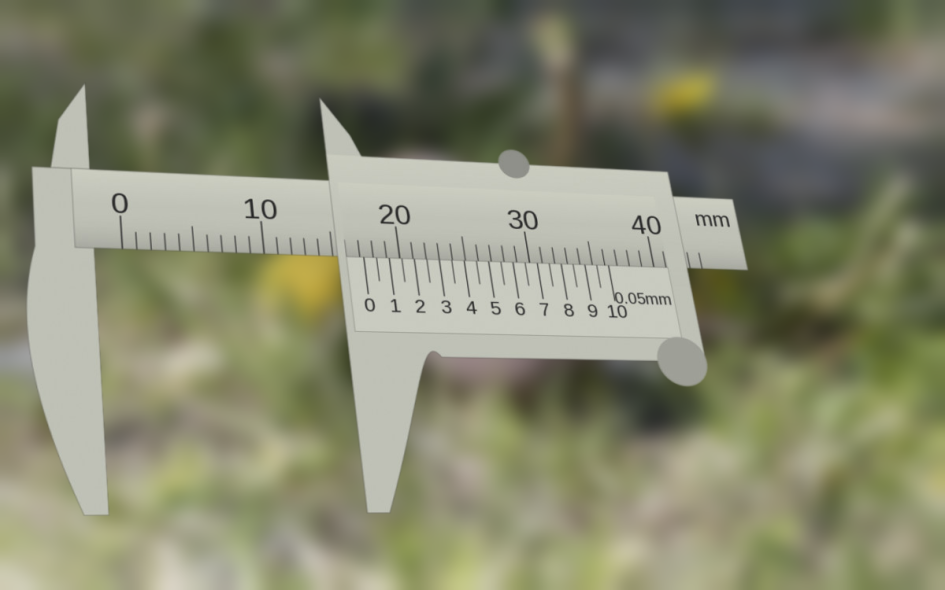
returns 17.3 mm
